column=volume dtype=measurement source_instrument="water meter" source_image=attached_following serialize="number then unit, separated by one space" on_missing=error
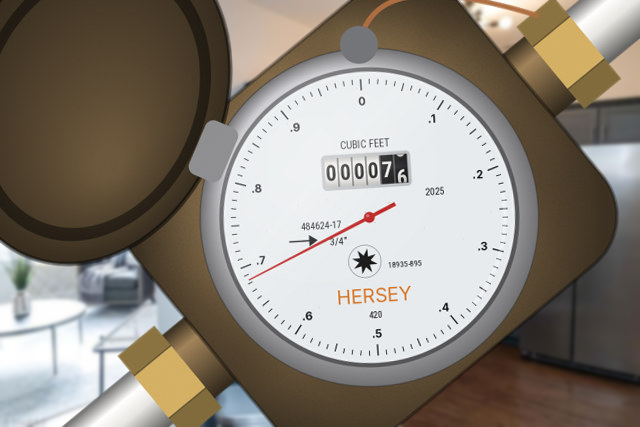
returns 75.68 ft³
